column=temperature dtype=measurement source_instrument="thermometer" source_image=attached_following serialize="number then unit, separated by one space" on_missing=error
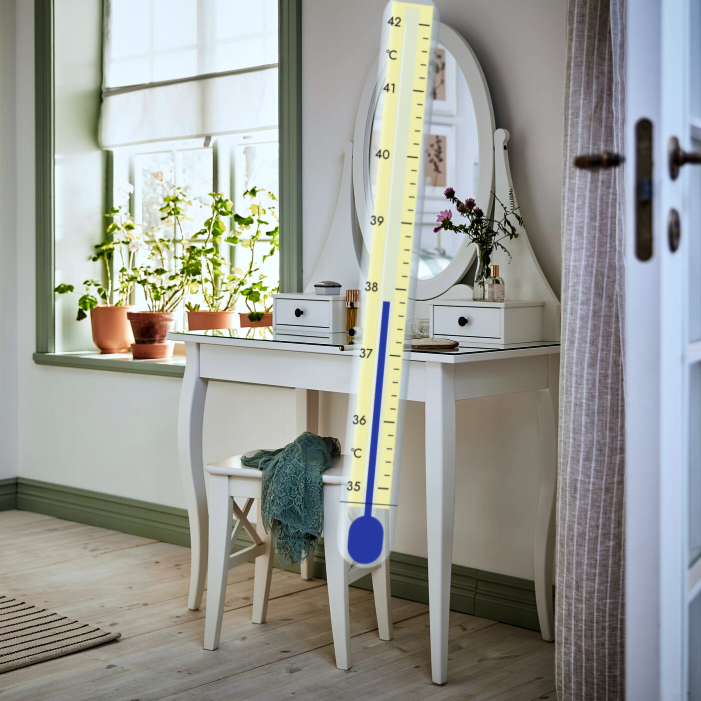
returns 37.8 °C
